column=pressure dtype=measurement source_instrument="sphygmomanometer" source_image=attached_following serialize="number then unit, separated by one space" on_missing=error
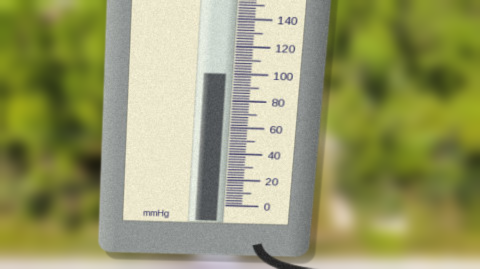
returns 100 mmHg
